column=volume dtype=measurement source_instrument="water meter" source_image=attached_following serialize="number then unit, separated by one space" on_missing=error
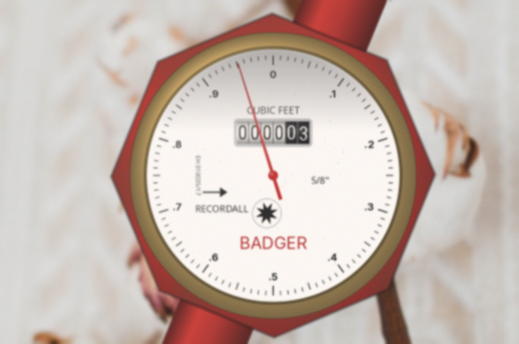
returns 2.95 ft³
